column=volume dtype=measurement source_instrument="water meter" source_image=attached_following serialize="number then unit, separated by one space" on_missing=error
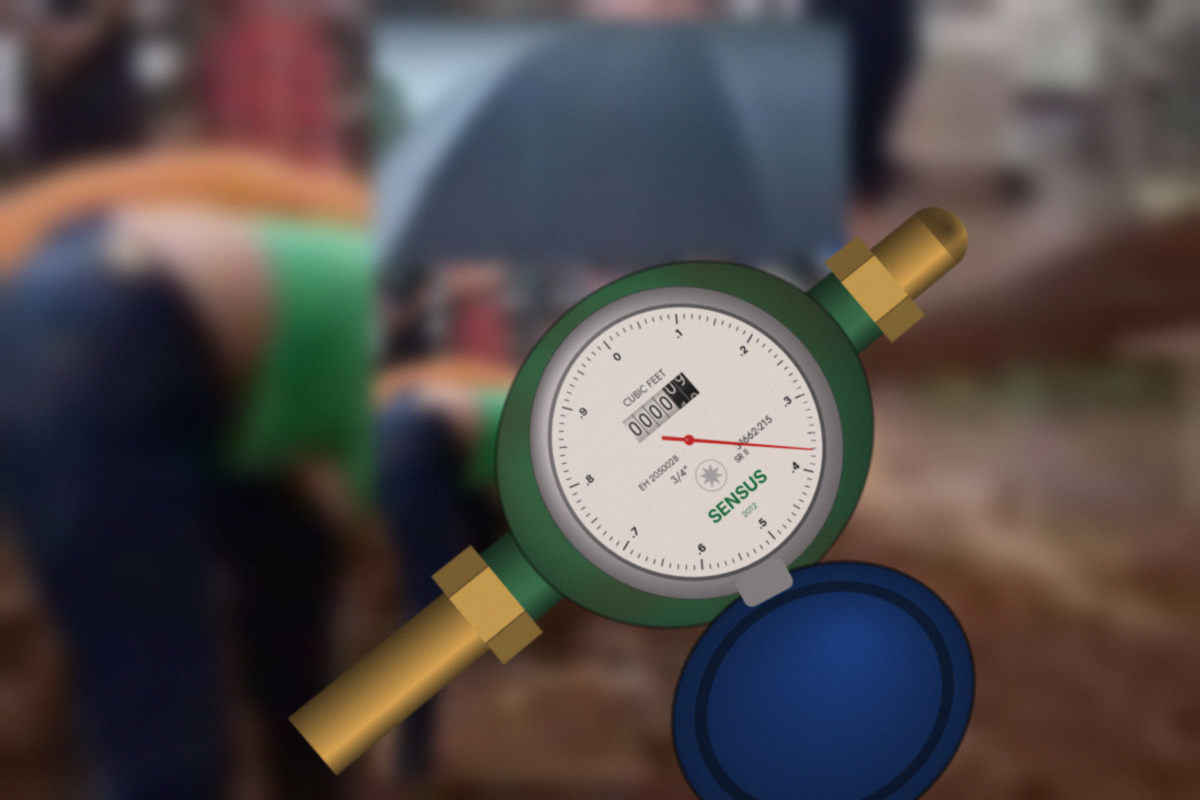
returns 9.37 ft³
